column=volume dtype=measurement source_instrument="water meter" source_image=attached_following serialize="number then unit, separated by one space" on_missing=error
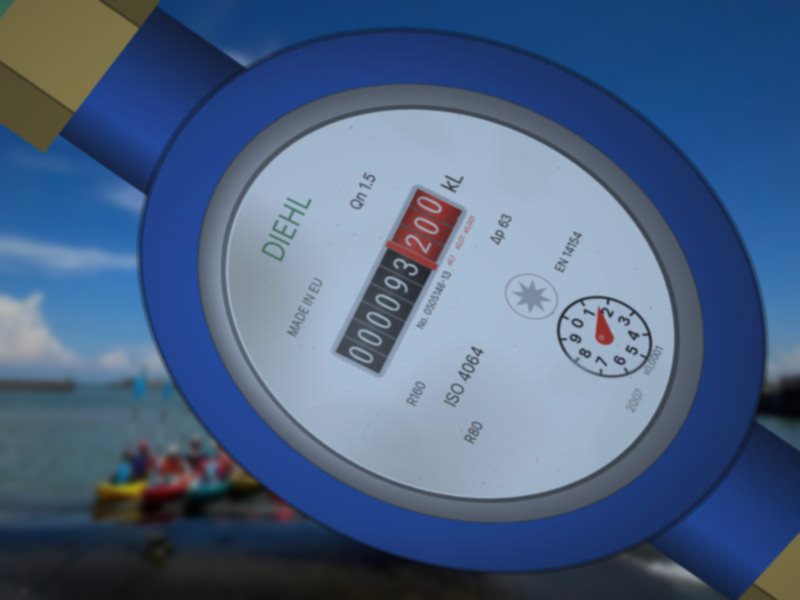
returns 93.2001 kL
